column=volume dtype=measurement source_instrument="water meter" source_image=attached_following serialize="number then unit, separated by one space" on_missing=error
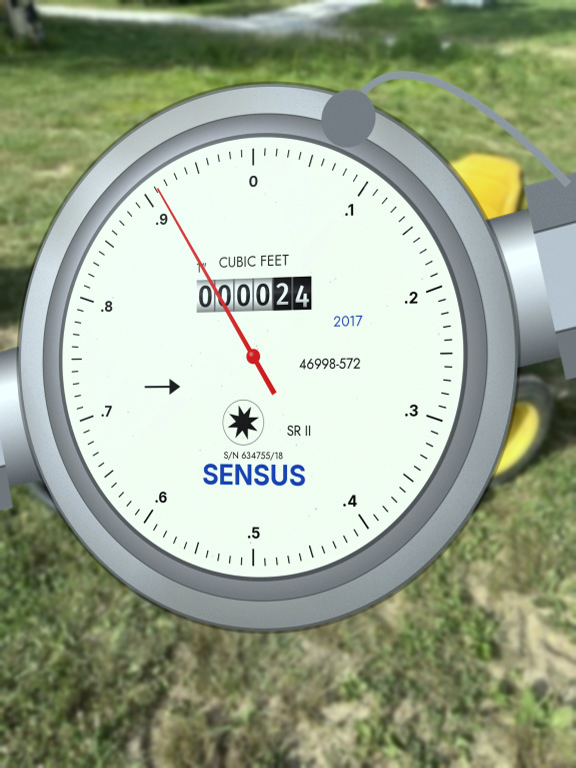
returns 23.91 ft³
